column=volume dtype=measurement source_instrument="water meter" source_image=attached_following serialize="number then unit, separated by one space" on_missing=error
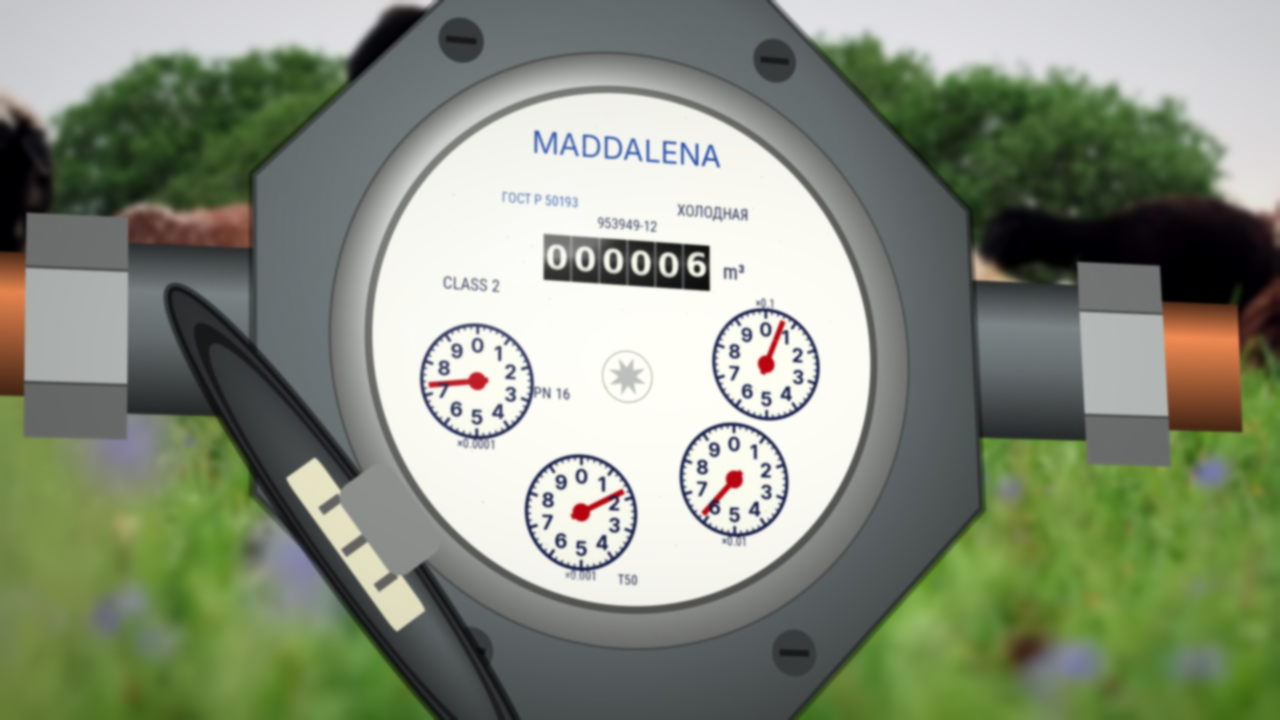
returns 6.0617 m³
